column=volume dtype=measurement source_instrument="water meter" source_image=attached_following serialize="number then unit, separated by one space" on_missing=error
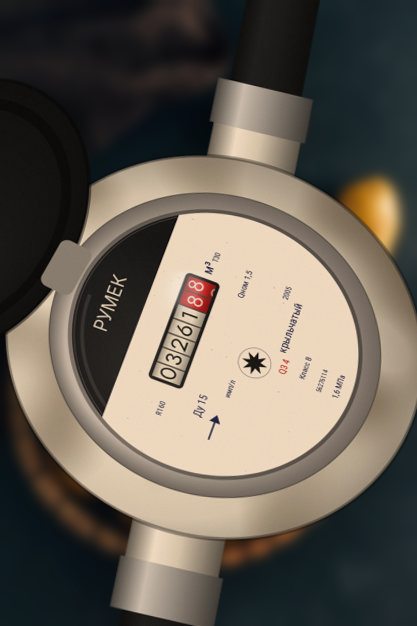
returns 3261.88 m³
